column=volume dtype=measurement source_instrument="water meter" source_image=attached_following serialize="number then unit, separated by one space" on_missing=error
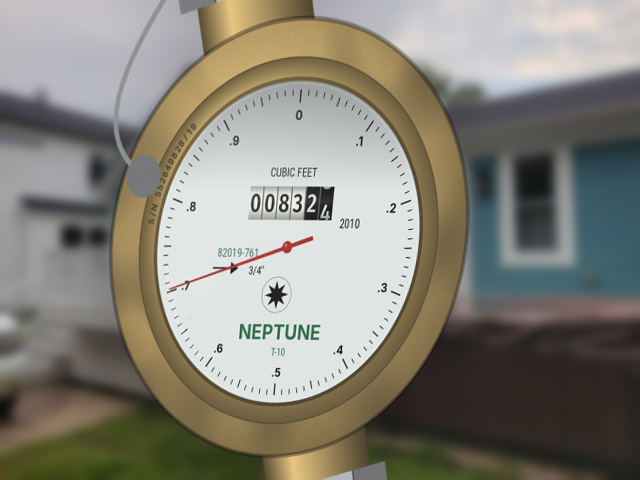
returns 8323.70 ft³
